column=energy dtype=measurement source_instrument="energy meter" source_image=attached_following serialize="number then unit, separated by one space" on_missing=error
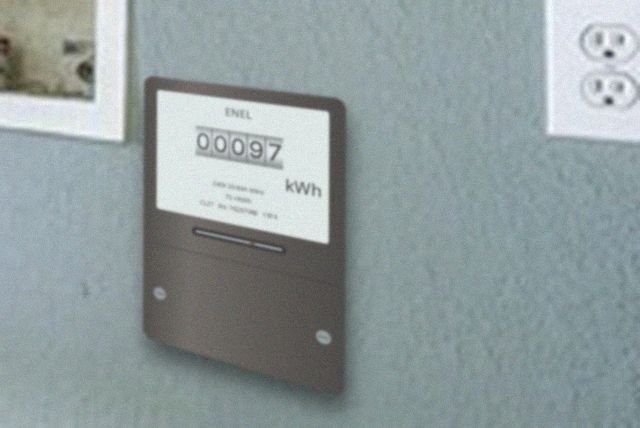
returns 97 kWh
